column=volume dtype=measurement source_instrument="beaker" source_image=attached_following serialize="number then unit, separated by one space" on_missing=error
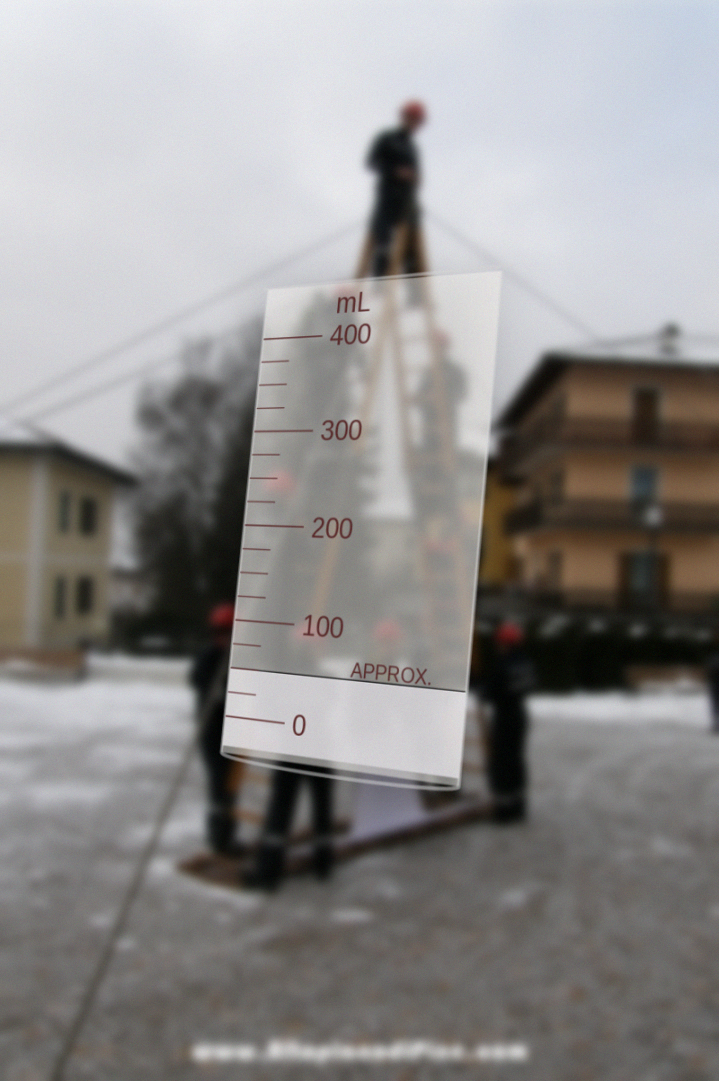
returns 50 mL
